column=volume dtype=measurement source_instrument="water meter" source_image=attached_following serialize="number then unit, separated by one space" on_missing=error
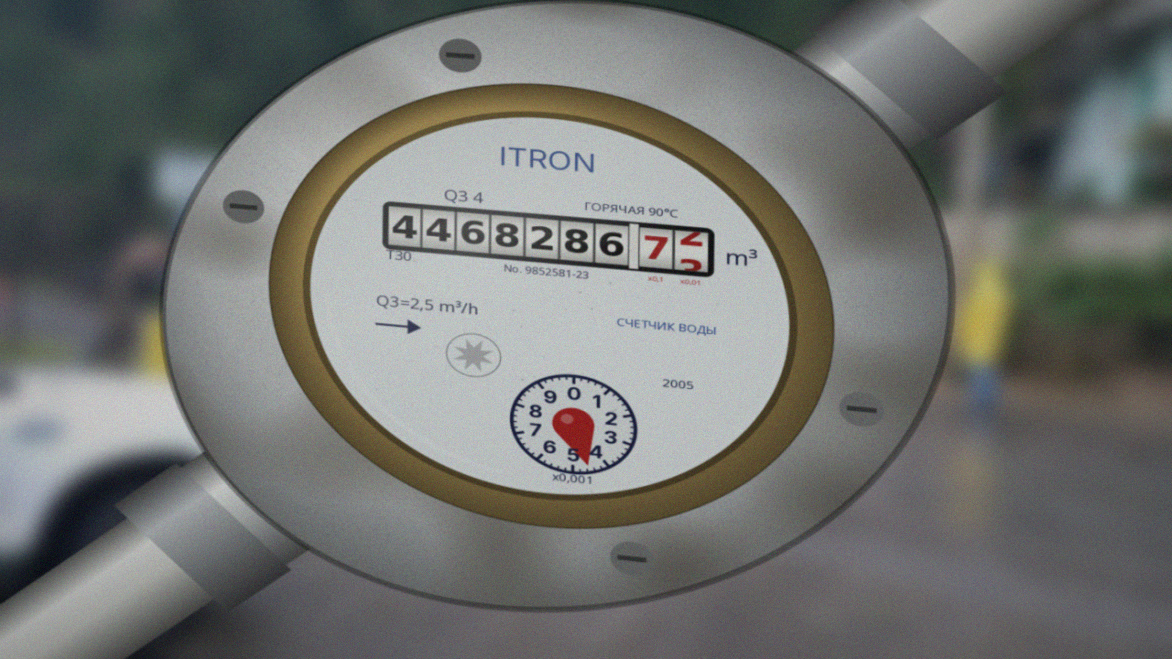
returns 4468286.724 m³
